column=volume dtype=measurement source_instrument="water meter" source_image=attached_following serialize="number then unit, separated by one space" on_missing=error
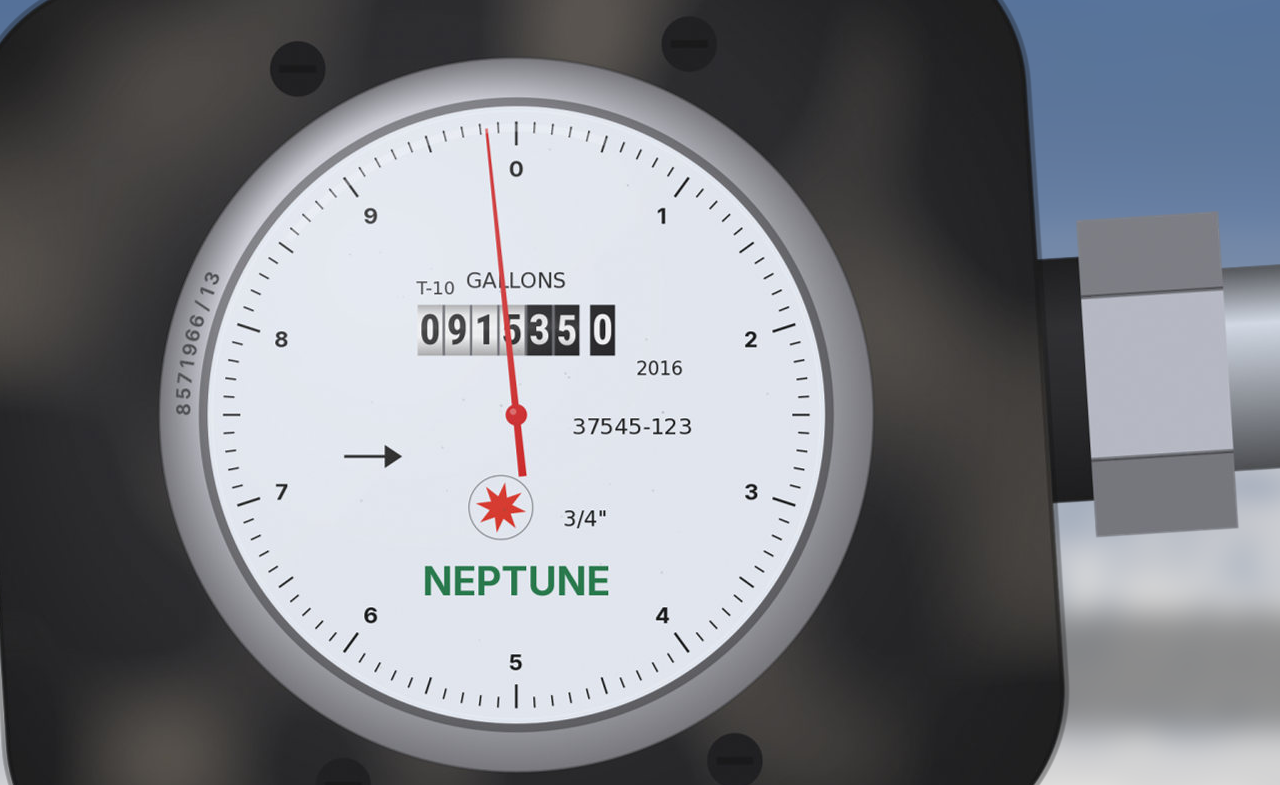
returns 915349.8 gal
